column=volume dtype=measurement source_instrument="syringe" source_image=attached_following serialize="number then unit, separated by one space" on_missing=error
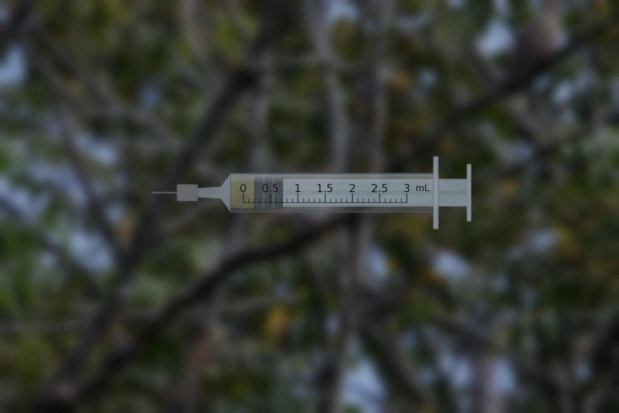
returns 0.2 mL
